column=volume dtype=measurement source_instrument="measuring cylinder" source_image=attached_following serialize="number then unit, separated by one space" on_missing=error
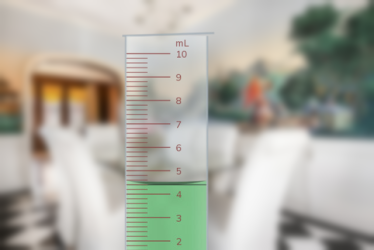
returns 4.4 mL
